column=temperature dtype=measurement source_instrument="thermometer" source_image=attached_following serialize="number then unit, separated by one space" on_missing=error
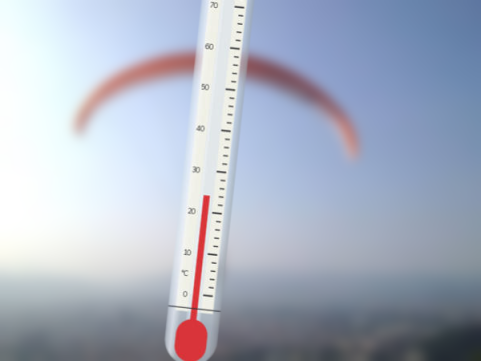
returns 24 °C
